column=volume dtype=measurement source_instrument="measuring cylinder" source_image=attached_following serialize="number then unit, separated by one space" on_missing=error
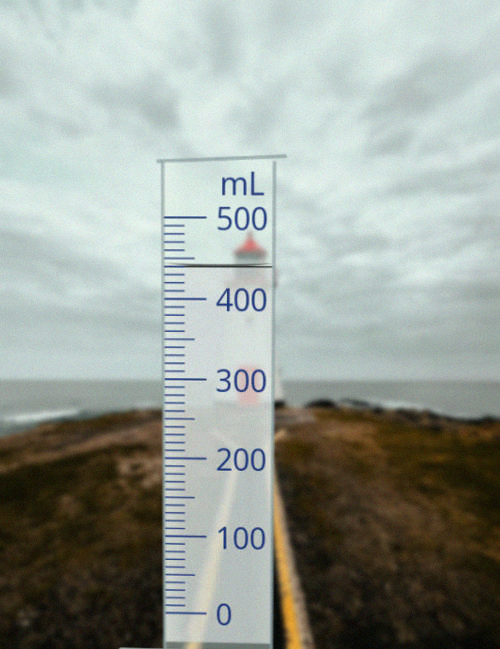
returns 440 mL
